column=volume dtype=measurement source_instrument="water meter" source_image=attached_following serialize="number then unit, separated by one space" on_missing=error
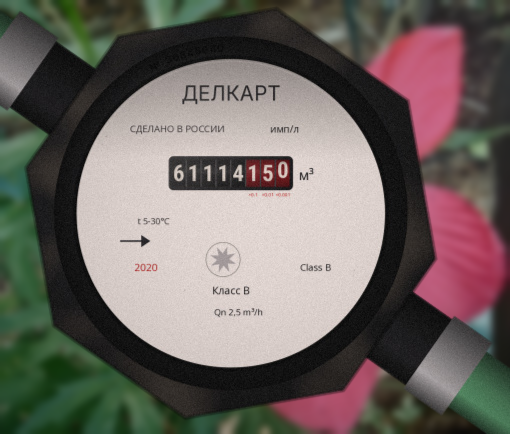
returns 61114.150 m³
